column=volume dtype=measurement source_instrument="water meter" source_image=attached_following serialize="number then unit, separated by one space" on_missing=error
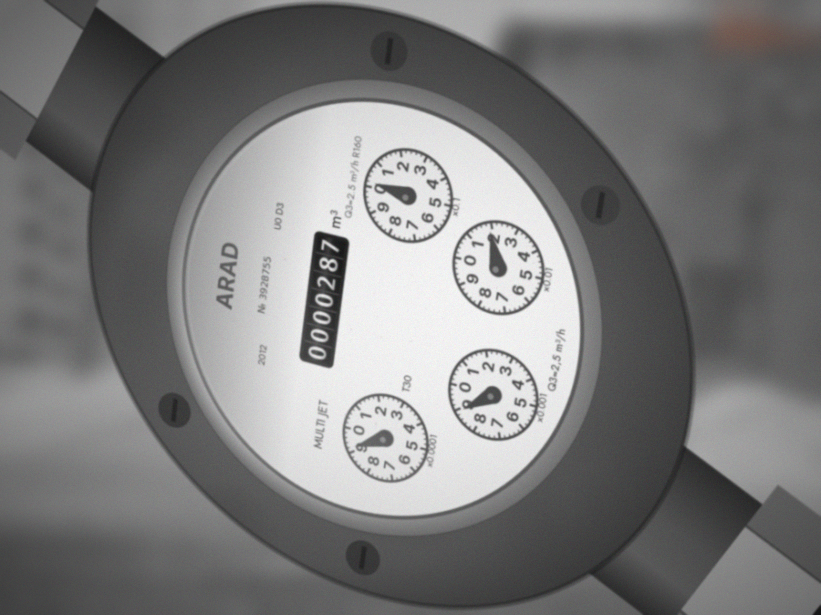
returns 287.0189 m³
